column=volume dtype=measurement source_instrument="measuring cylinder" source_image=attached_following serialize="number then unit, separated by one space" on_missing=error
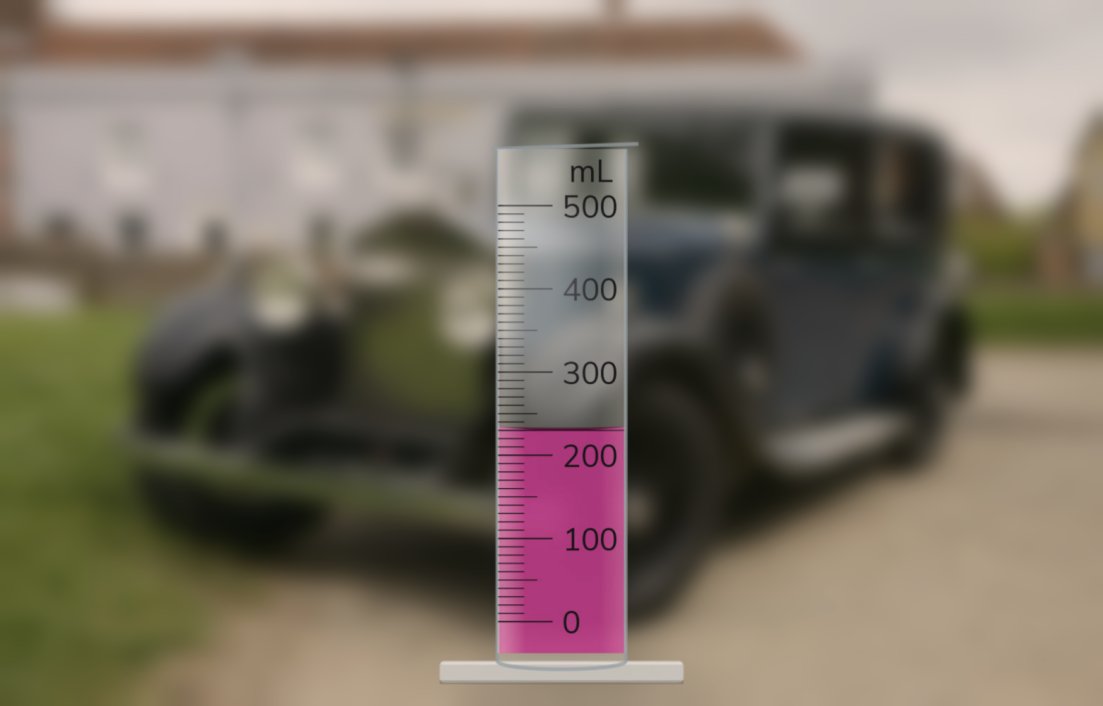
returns 230 mL
